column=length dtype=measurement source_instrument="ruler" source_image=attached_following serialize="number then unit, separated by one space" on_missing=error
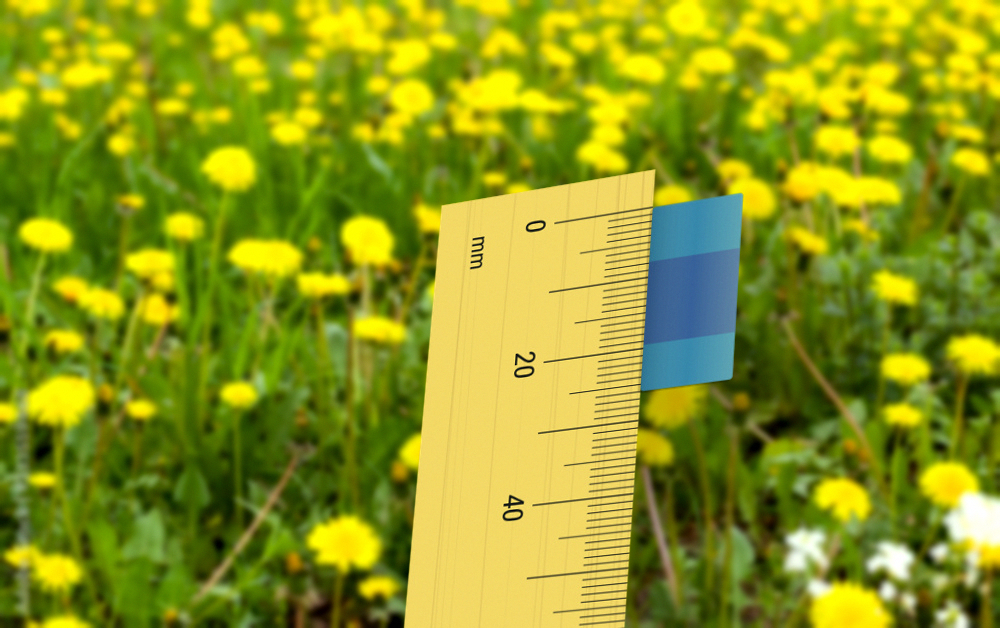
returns 26 mm
